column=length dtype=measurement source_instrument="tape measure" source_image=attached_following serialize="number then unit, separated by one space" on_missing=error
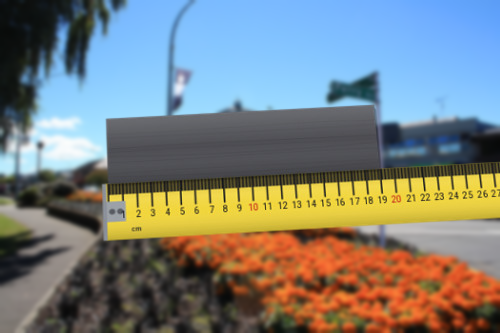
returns 19 cm
